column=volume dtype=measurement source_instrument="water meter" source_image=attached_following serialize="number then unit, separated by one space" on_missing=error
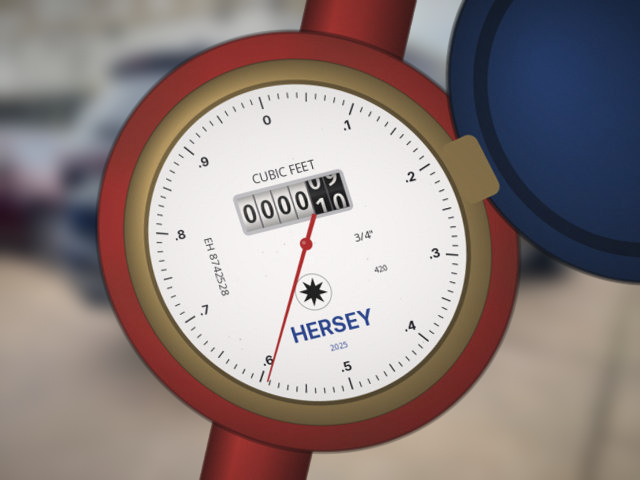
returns 9.59 ft³
